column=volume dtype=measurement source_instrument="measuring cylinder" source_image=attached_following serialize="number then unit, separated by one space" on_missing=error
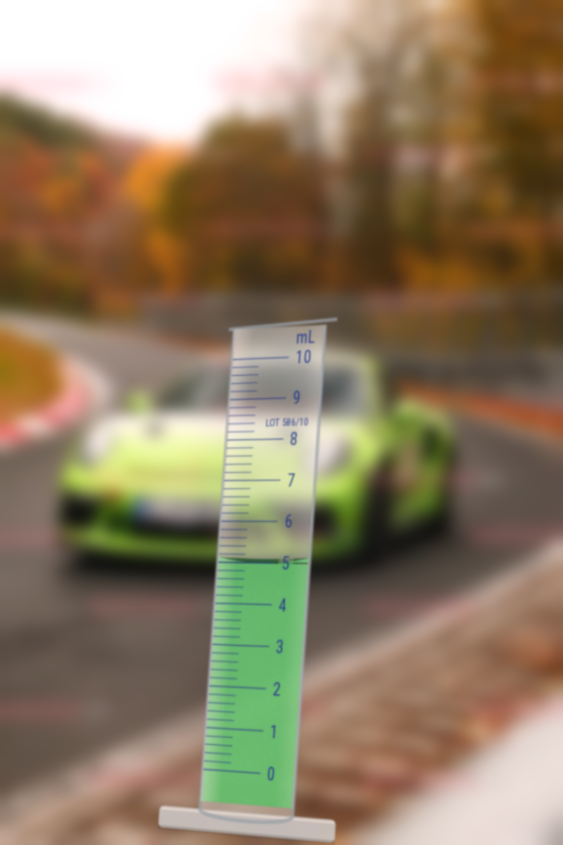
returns 5 mL
